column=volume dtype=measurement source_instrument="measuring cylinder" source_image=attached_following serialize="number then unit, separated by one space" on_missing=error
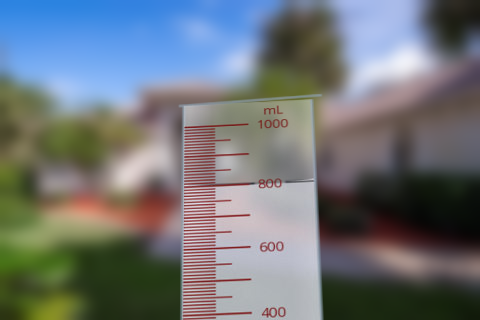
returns 800 mL
